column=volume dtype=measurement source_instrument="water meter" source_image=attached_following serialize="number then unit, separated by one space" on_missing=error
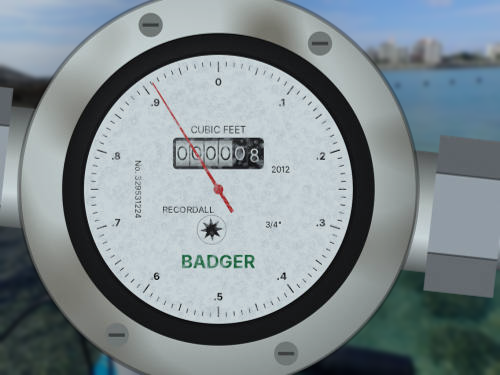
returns 7.91 ft³
